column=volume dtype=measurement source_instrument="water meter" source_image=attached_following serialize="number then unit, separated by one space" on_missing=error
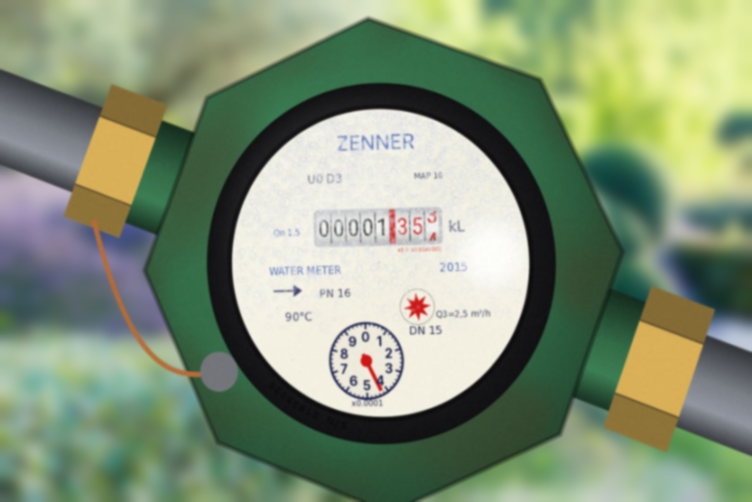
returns 1.3534 kL
